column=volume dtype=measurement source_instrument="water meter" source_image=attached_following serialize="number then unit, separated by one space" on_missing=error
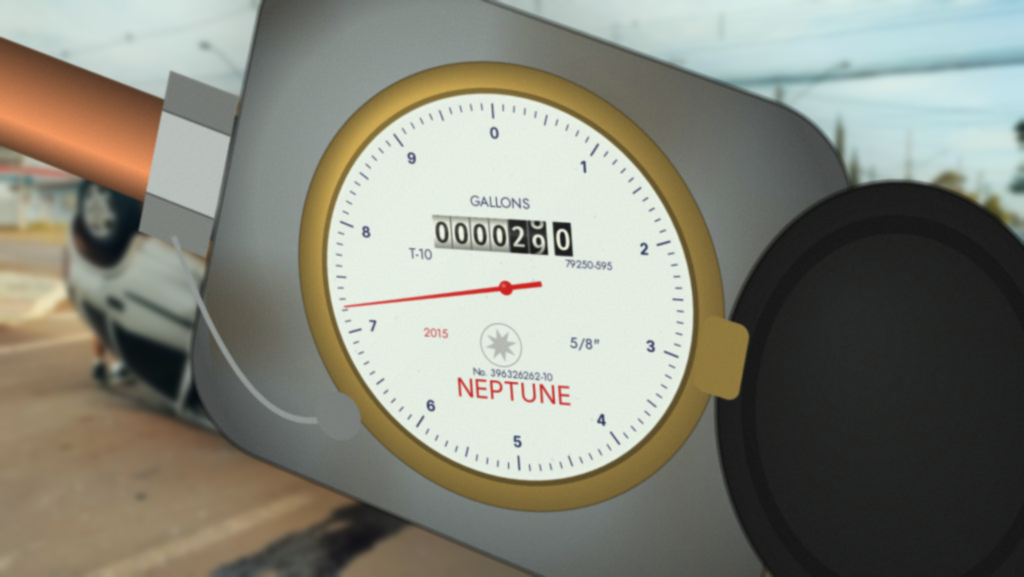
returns 287.2 gal
